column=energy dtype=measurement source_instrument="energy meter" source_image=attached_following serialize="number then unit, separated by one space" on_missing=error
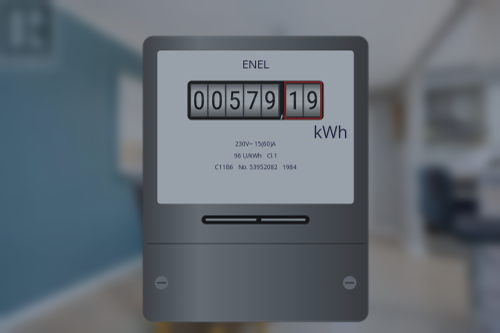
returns 579.19 kWh
